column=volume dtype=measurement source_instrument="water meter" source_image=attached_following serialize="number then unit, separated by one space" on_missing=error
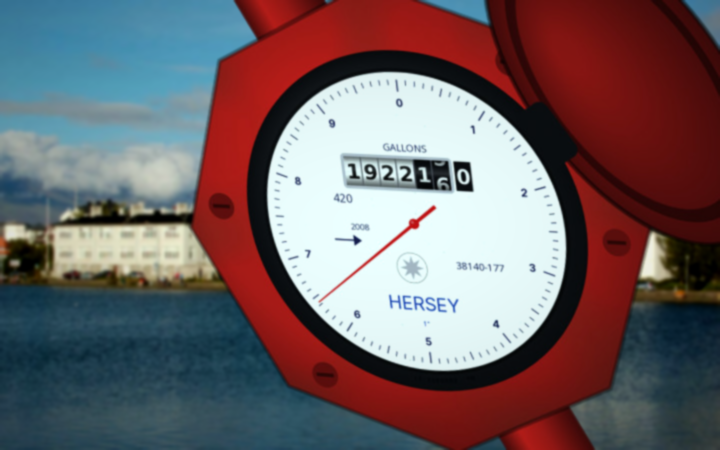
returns 1922156.4 gal
